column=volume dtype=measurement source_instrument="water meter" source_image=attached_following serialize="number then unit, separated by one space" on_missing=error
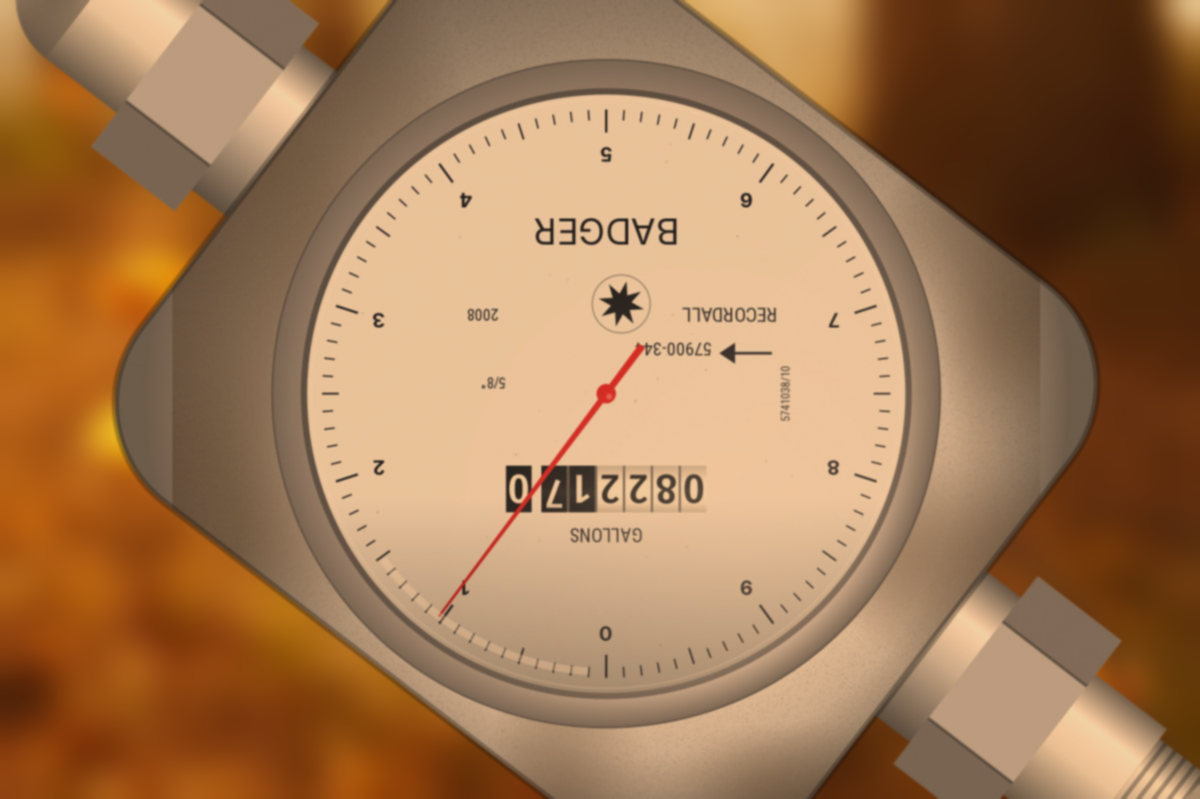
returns 822171.0 gal
